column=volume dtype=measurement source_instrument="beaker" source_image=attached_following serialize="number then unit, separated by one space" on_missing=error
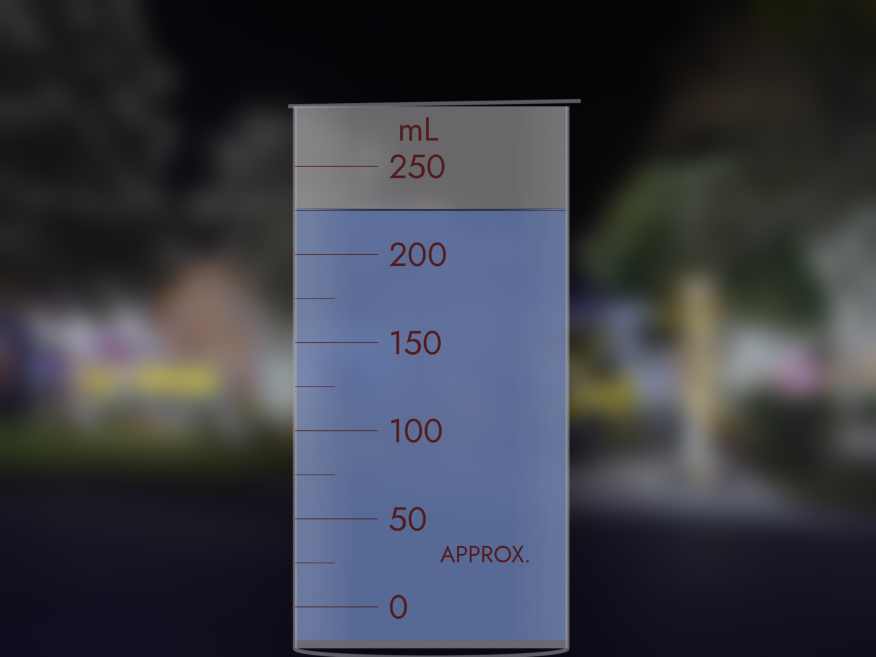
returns 225 mL
